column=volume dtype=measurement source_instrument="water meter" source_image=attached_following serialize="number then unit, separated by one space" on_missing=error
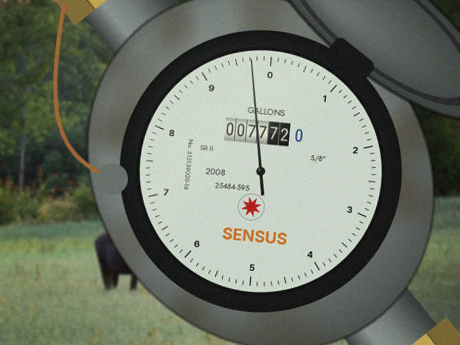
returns 77719.7 gal
